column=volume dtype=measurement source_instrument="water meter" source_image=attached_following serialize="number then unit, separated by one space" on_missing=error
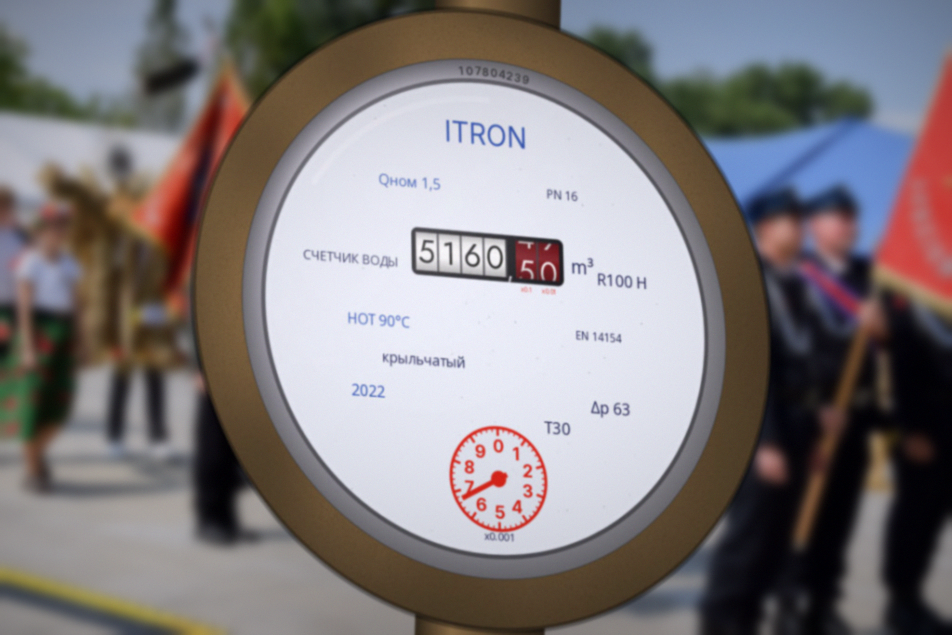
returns 5160.496 m³
